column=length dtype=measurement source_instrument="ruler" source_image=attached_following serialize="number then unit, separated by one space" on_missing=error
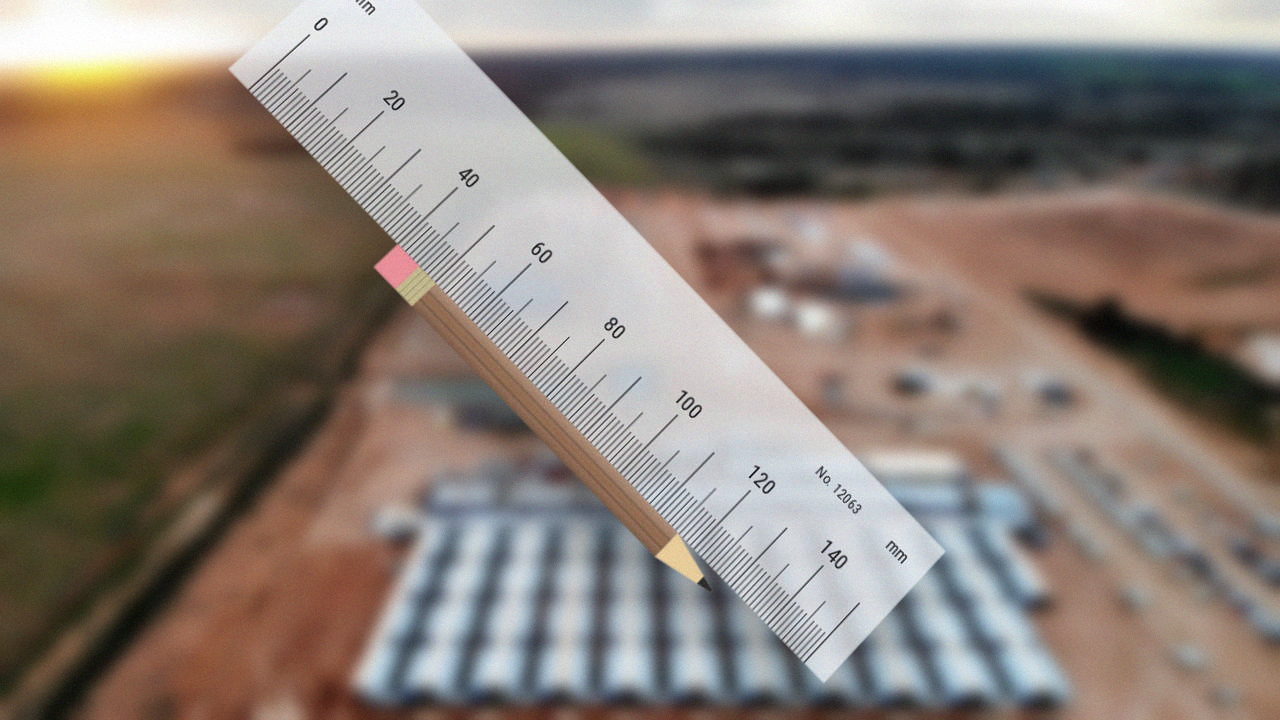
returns 88 mm
